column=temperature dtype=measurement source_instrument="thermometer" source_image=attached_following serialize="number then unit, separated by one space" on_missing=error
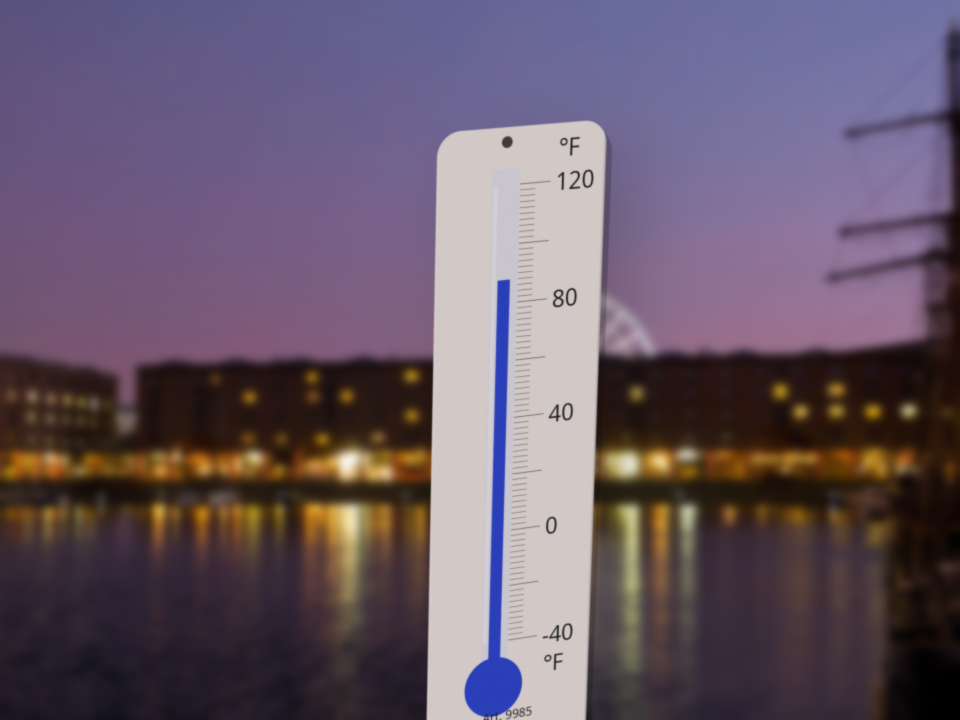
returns 88 °F
